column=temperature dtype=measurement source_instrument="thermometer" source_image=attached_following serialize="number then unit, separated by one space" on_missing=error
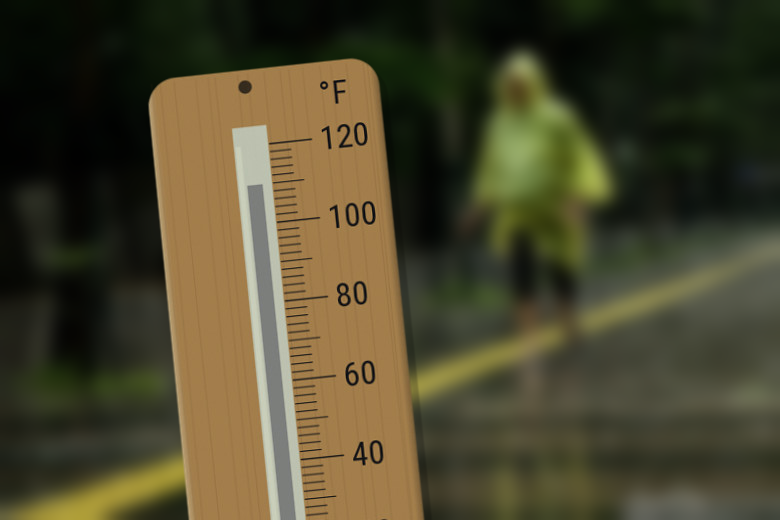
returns 110 °F
